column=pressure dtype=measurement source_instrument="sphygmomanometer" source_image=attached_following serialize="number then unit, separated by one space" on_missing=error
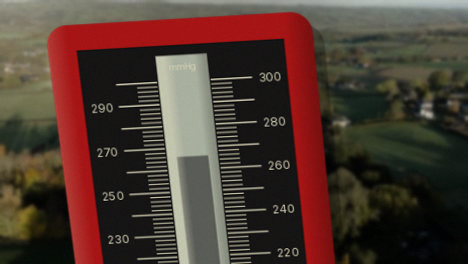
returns 266 mmHg
